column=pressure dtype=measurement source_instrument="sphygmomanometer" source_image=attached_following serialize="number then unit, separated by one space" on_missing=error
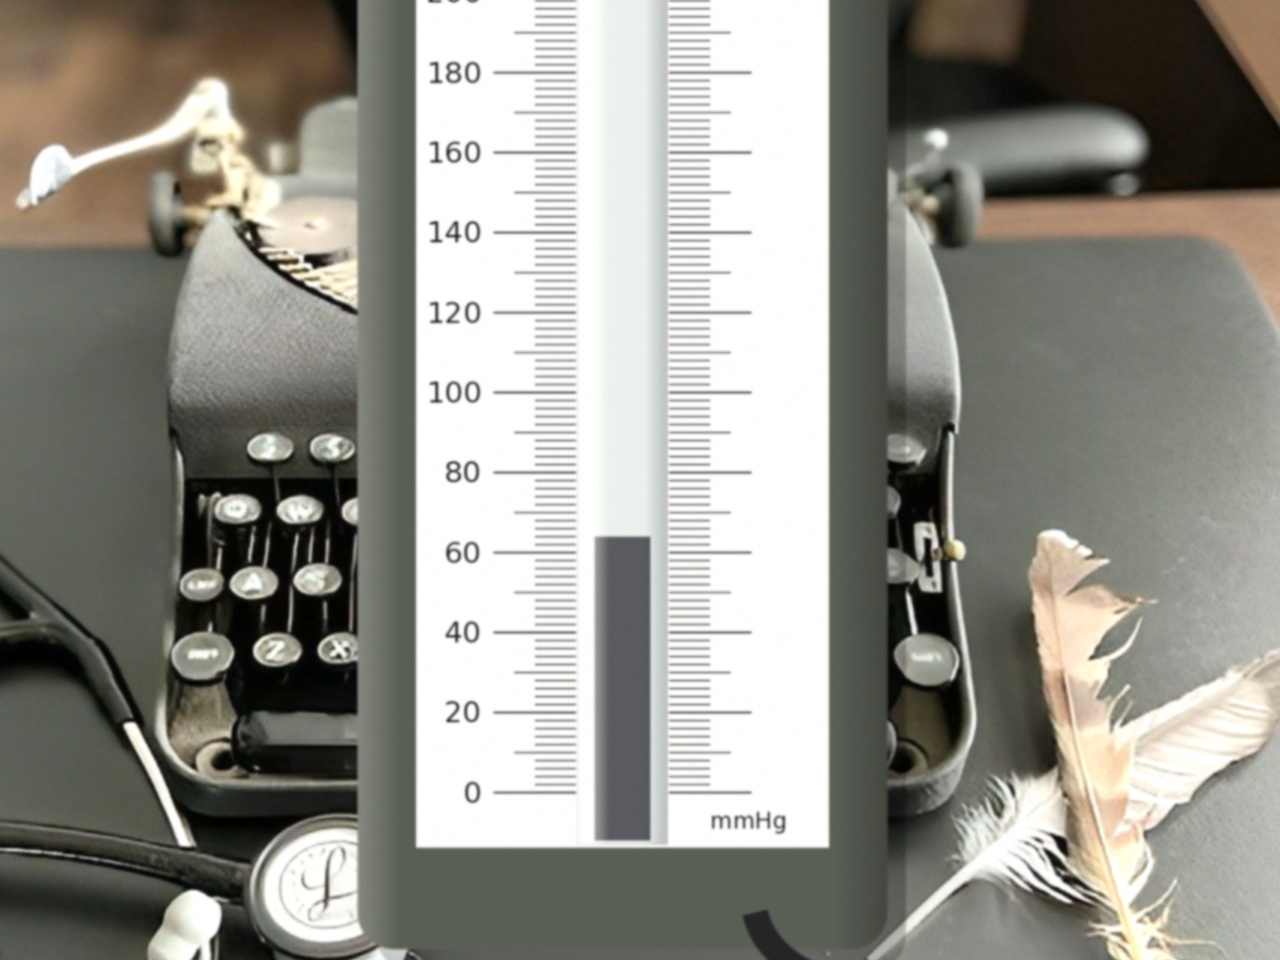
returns 64 mmHg
